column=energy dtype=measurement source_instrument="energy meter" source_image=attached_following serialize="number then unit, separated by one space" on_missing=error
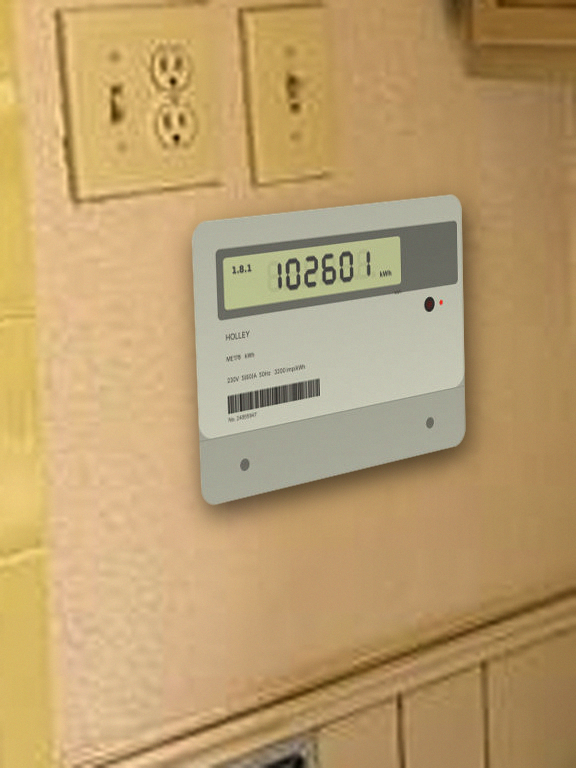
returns 102601 kWh
